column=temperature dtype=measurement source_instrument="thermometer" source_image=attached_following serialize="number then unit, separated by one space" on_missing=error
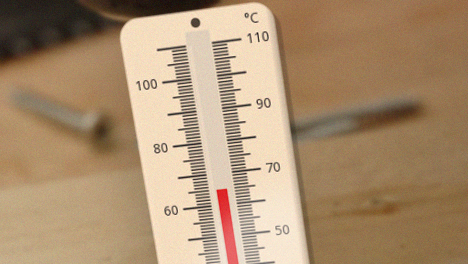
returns 65 °C
